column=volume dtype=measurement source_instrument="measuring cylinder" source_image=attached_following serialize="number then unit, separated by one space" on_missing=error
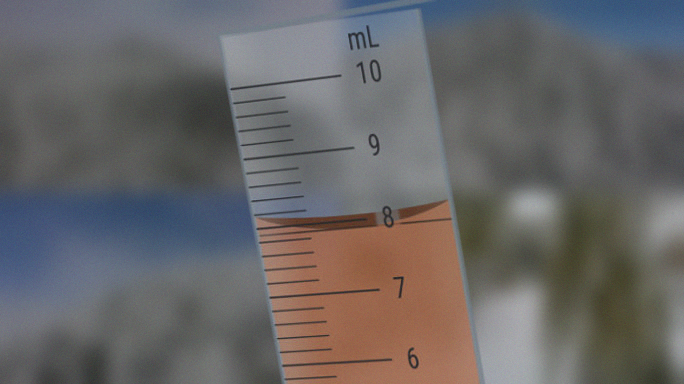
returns 7.9 mL
